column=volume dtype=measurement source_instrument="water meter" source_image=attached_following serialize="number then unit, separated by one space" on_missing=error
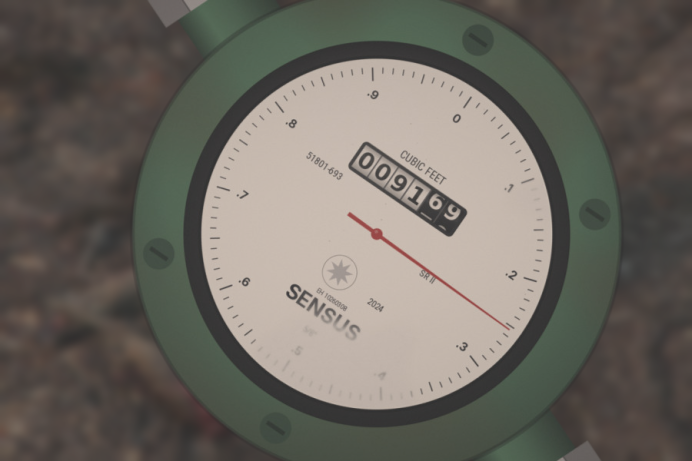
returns 9169.25 ft³
